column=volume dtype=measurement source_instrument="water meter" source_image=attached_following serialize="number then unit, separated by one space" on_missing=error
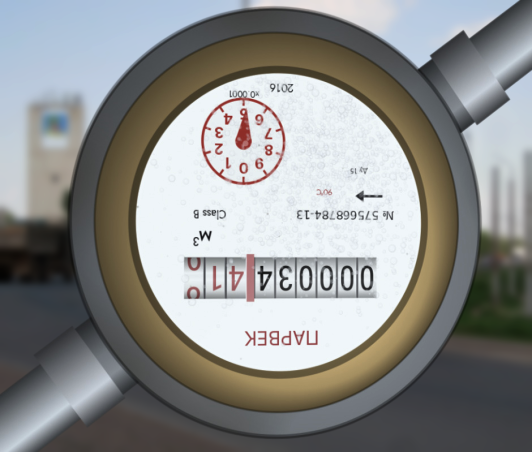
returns 34.4185 m³
